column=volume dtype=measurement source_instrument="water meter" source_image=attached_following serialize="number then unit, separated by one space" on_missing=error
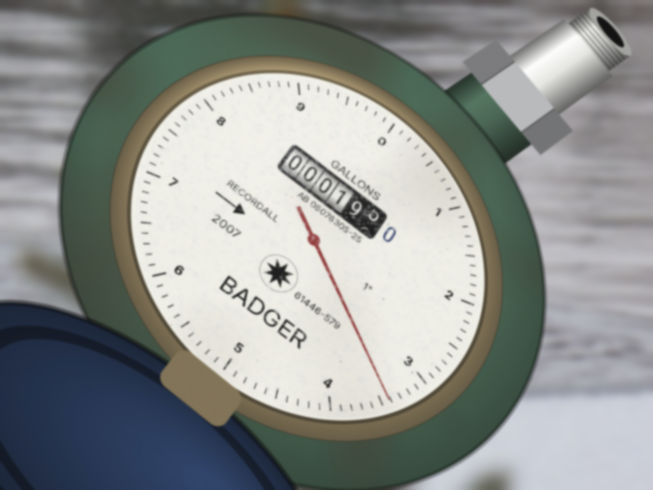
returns 1953.4 gal
